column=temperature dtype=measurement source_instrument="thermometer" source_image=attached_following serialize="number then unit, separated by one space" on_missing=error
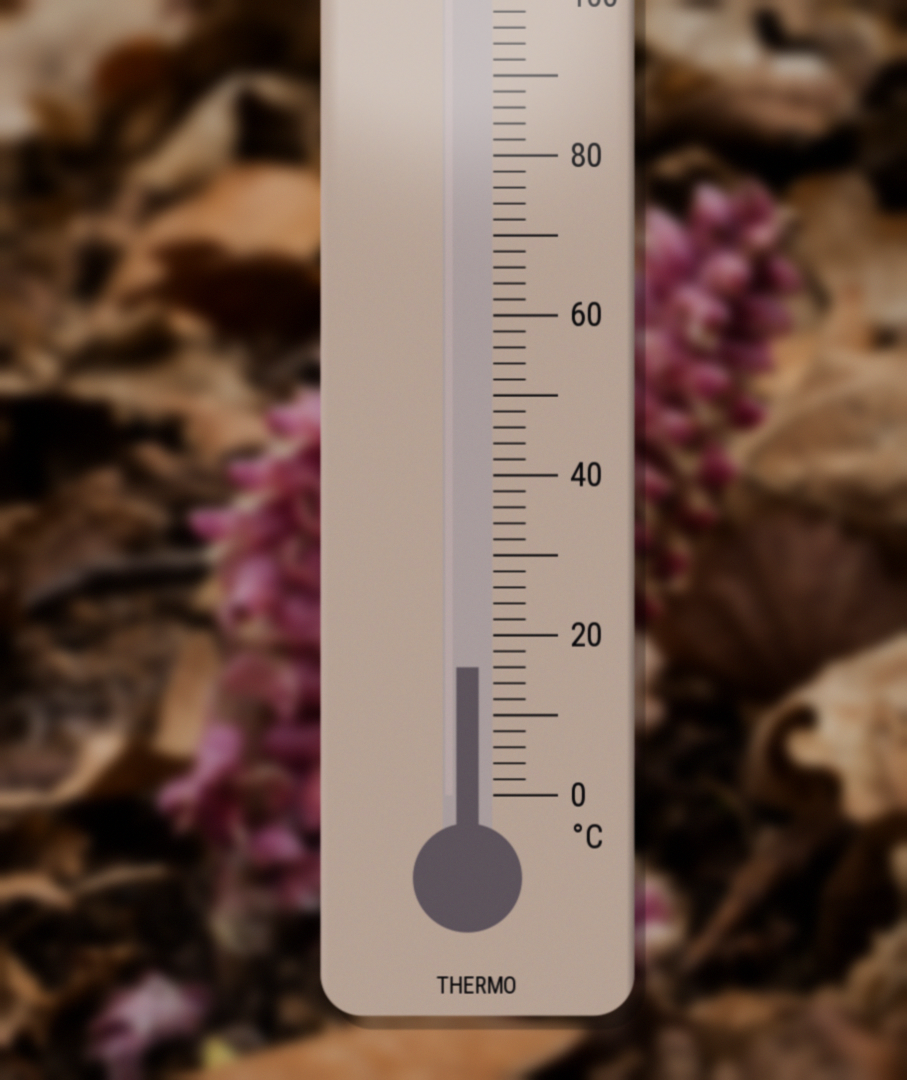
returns 16 °C
